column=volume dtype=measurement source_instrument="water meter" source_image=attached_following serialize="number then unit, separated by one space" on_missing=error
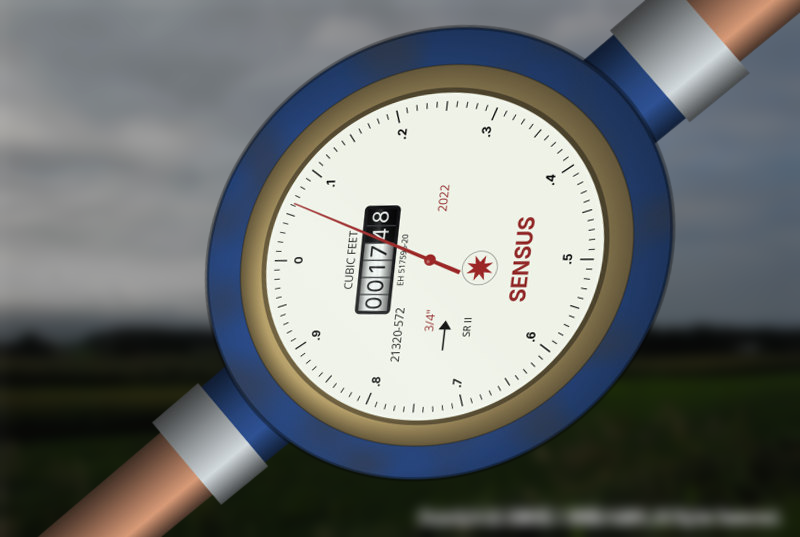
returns 1748.06 ft³
